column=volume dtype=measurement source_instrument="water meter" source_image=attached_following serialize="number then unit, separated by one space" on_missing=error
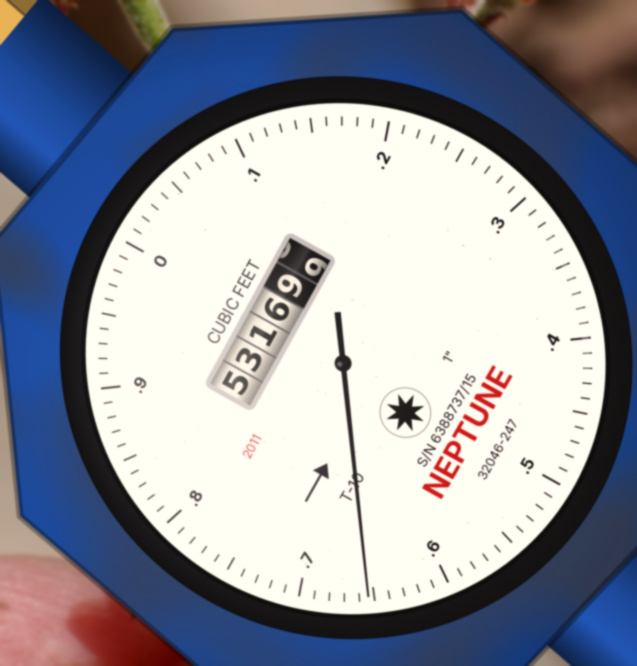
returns 531698.65 ft³
